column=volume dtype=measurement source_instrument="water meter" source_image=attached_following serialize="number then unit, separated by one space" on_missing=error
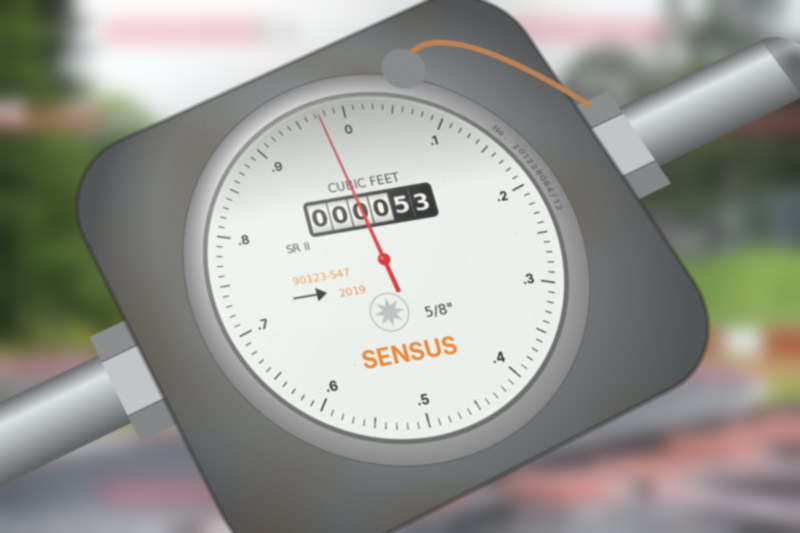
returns 52.97 ft³
